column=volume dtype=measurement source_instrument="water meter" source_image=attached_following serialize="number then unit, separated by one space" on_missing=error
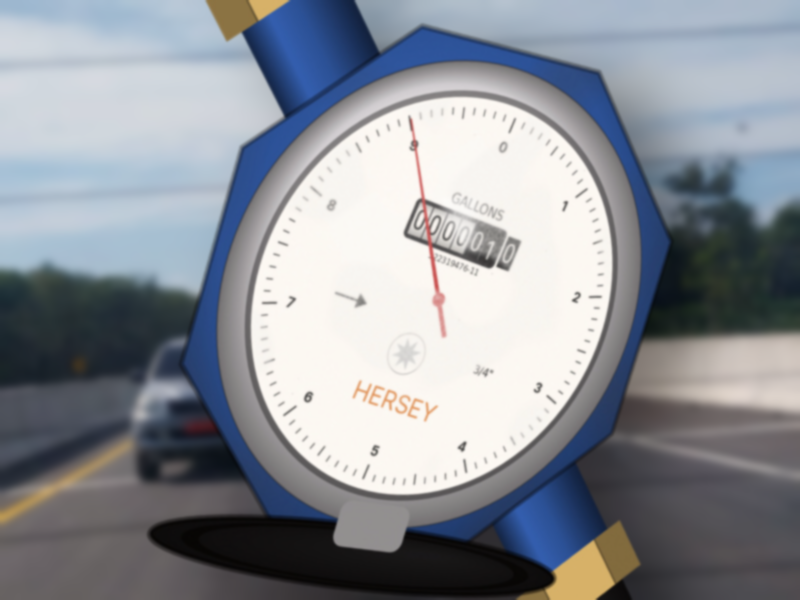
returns 9.0 gal
